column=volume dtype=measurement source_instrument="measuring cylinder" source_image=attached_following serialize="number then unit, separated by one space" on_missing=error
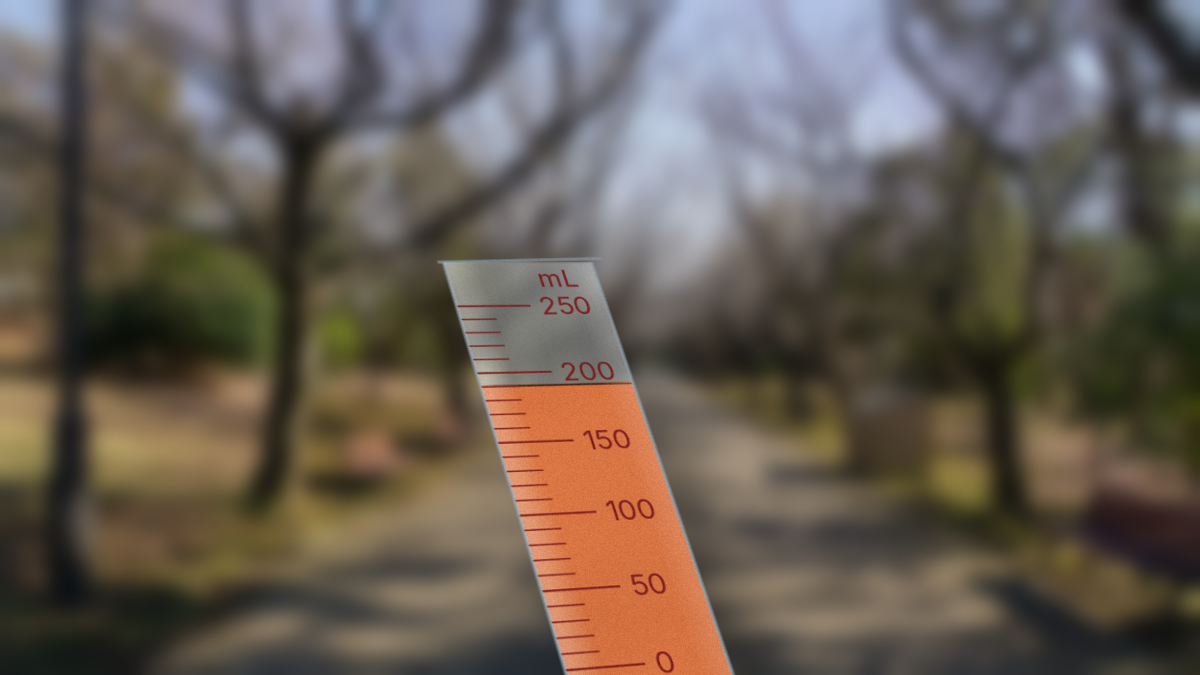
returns 190 mL
